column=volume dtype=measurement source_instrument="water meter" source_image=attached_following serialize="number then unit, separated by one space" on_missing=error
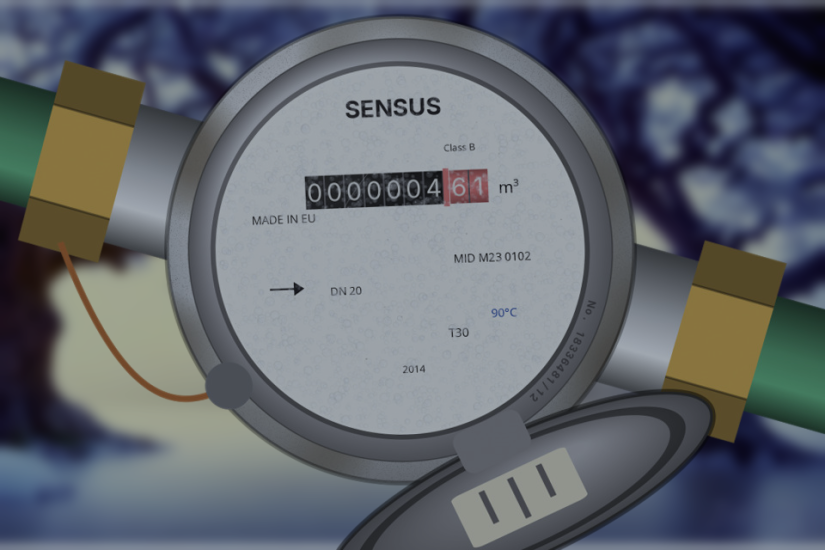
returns 4.61 m³
